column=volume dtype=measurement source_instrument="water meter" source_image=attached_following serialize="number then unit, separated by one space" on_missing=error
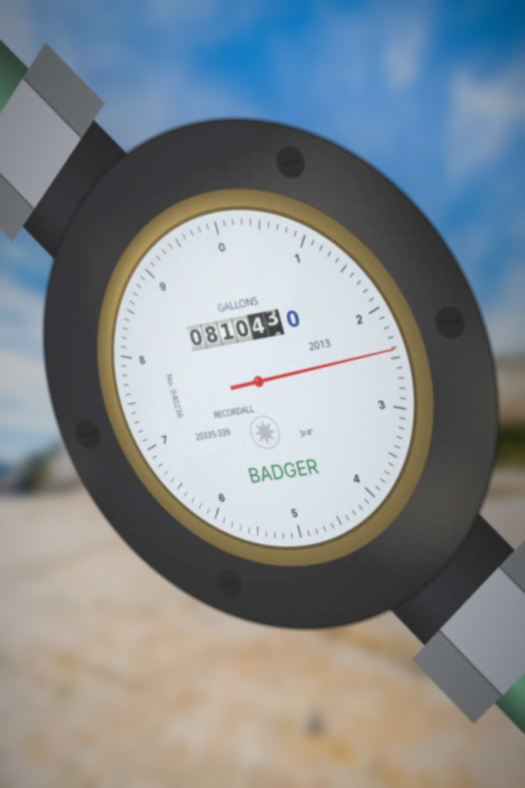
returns 810432.4 gal
